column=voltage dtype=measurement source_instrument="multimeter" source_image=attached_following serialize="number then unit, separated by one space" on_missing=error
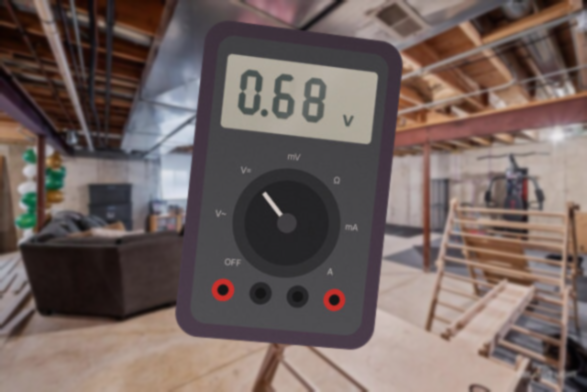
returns 0.68 V
